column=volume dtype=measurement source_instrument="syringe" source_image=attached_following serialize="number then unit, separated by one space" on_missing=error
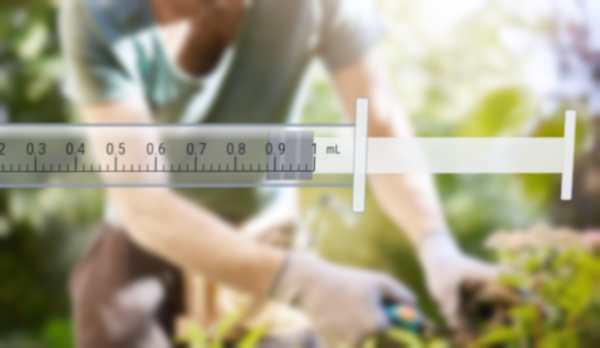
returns 0.88 mL
